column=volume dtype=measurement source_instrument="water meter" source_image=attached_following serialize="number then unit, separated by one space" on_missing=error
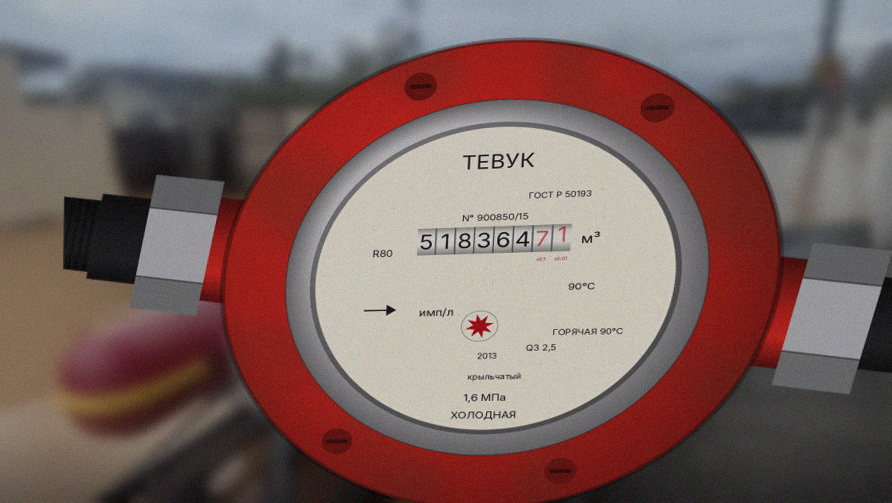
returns 518364.71 m³
